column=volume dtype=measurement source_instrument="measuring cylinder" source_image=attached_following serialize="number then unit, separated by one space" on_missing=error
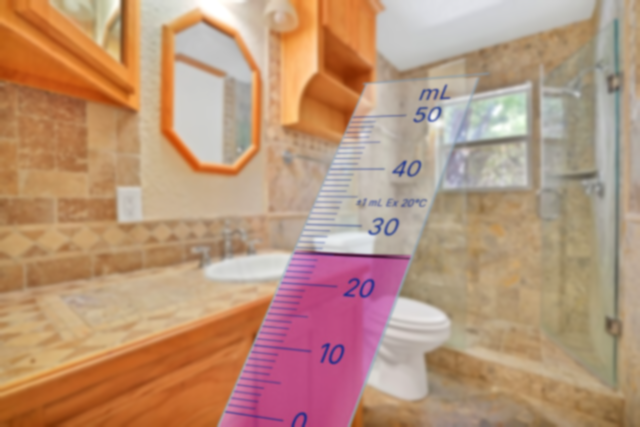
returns 25 mL
